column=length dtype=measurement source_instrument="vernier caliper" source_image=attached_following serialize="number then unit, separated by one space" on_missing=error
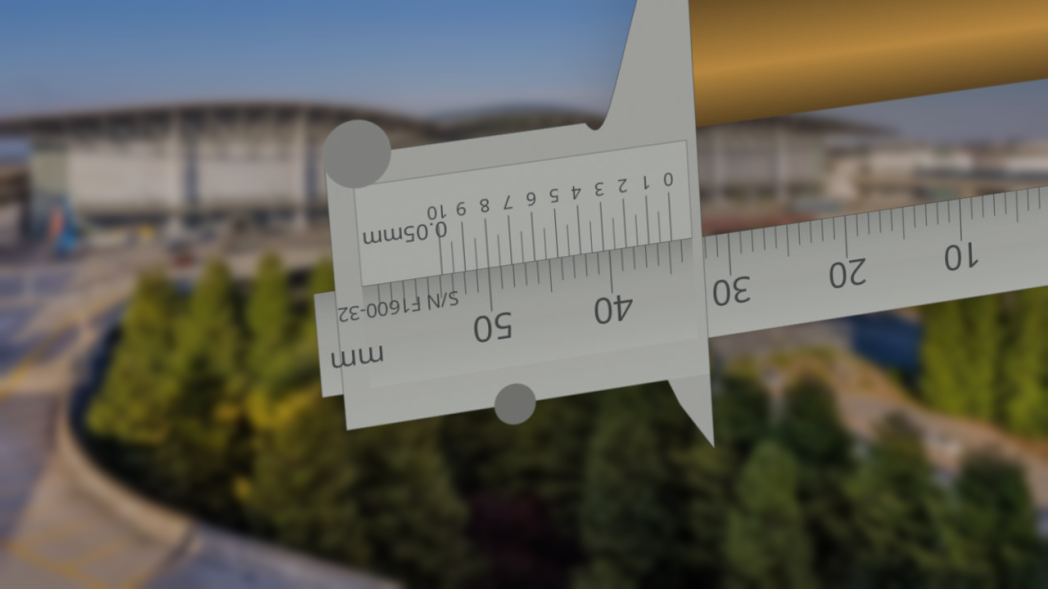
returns 34.8 mm
